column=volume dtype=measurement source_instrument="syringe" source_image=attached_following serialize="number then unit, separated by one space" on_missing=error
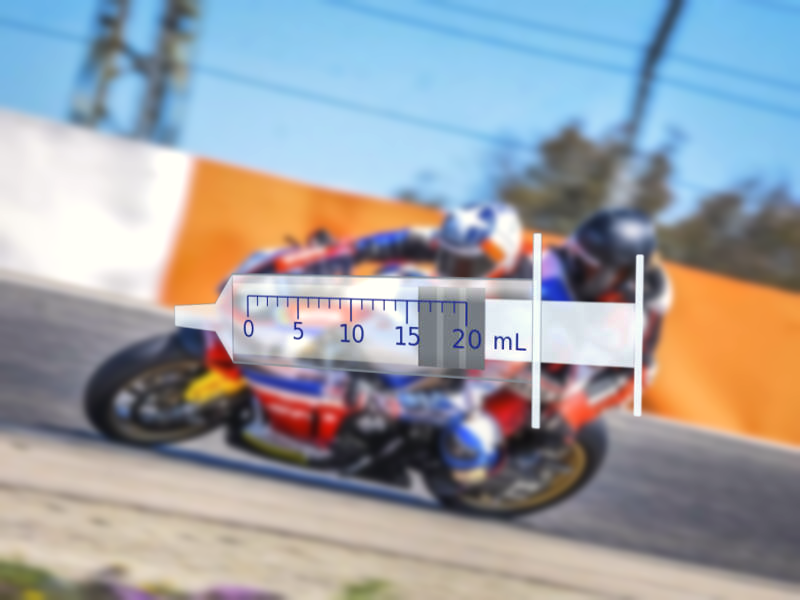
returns 16 mL
